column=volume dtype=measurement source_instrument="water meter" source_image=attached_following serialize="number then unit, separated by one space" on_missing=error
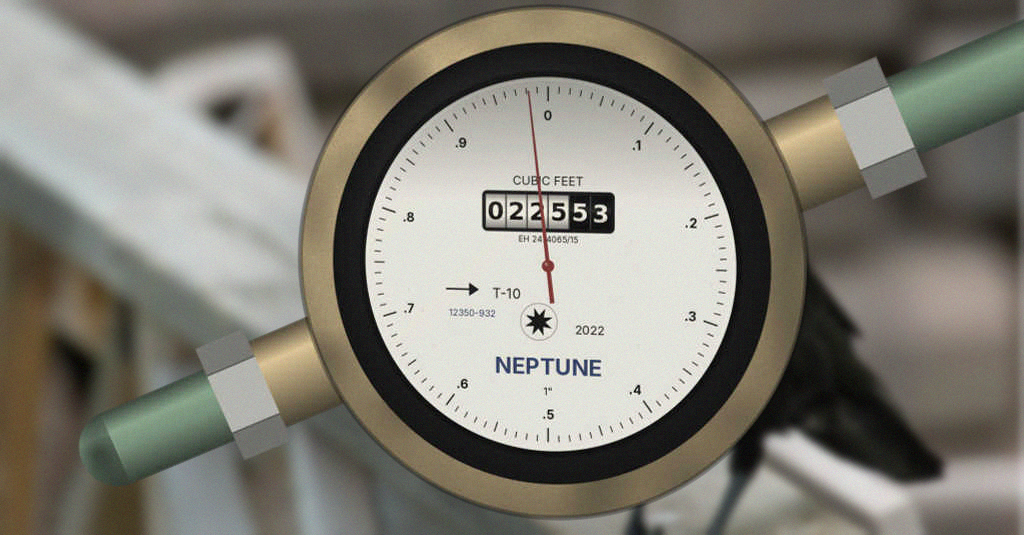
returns 22552.98 ft³
